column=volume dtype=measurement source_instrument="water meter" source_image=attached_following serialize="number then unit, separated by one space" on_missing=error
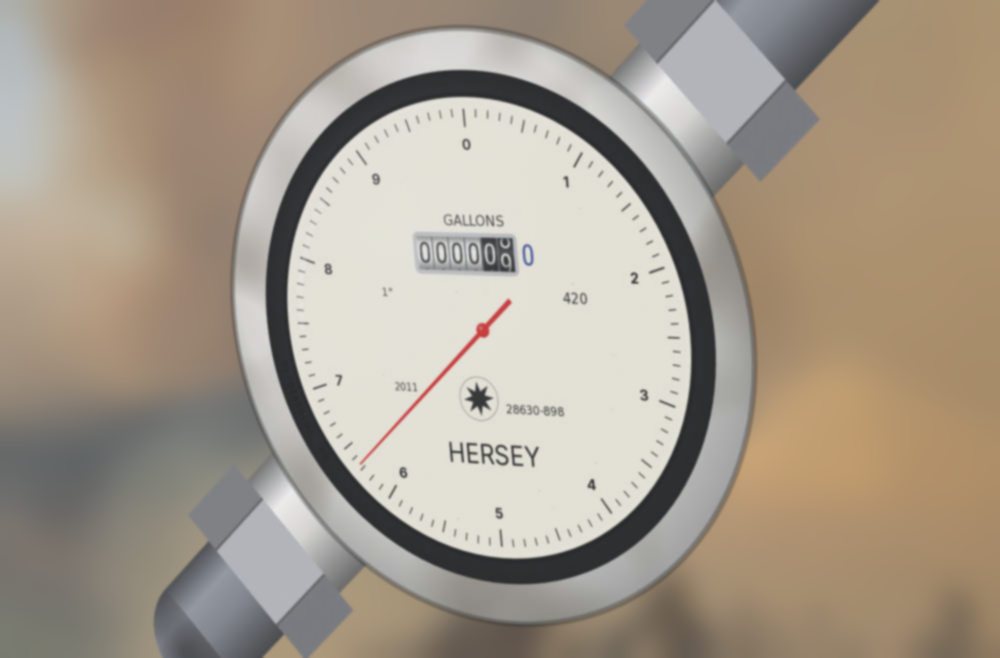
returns 86.3 gal
